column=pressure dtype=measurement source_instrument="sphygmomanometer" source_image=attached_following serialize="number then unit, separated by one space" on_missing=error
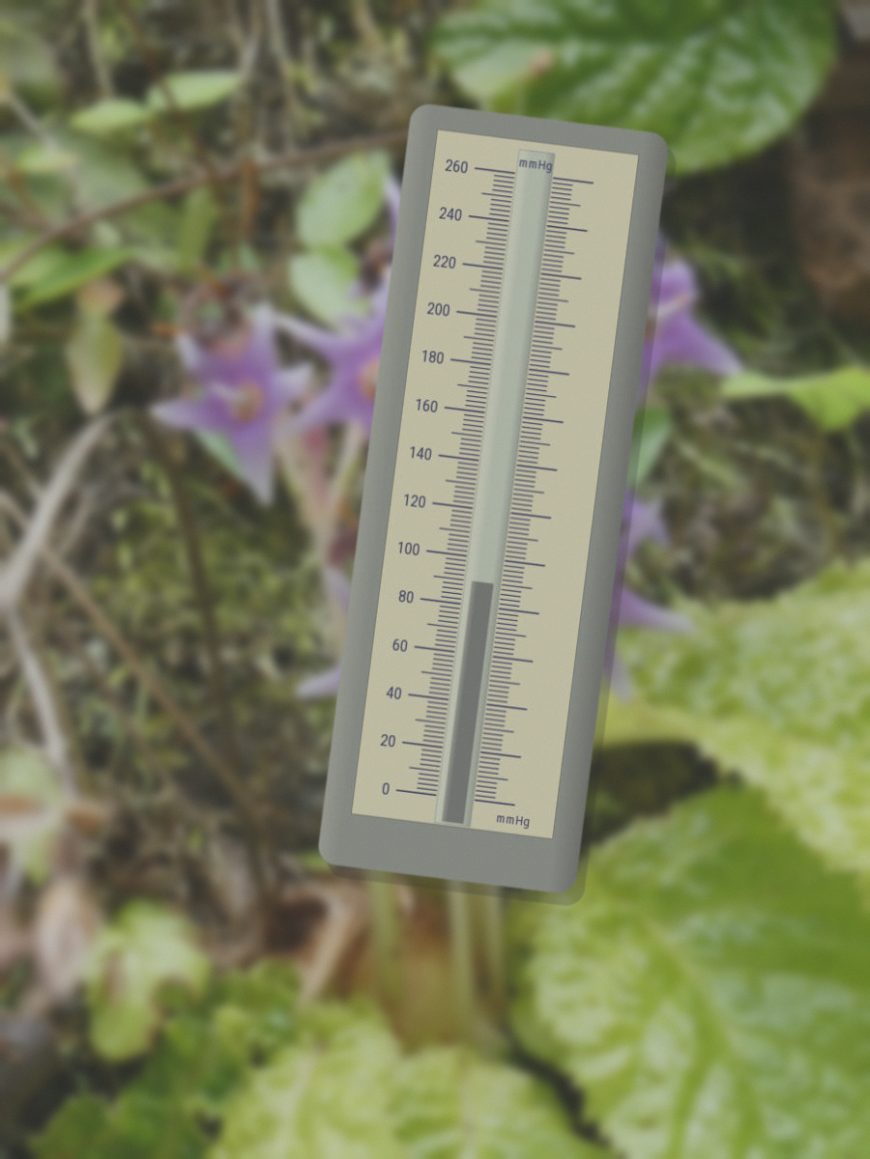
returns 90 mmHg
